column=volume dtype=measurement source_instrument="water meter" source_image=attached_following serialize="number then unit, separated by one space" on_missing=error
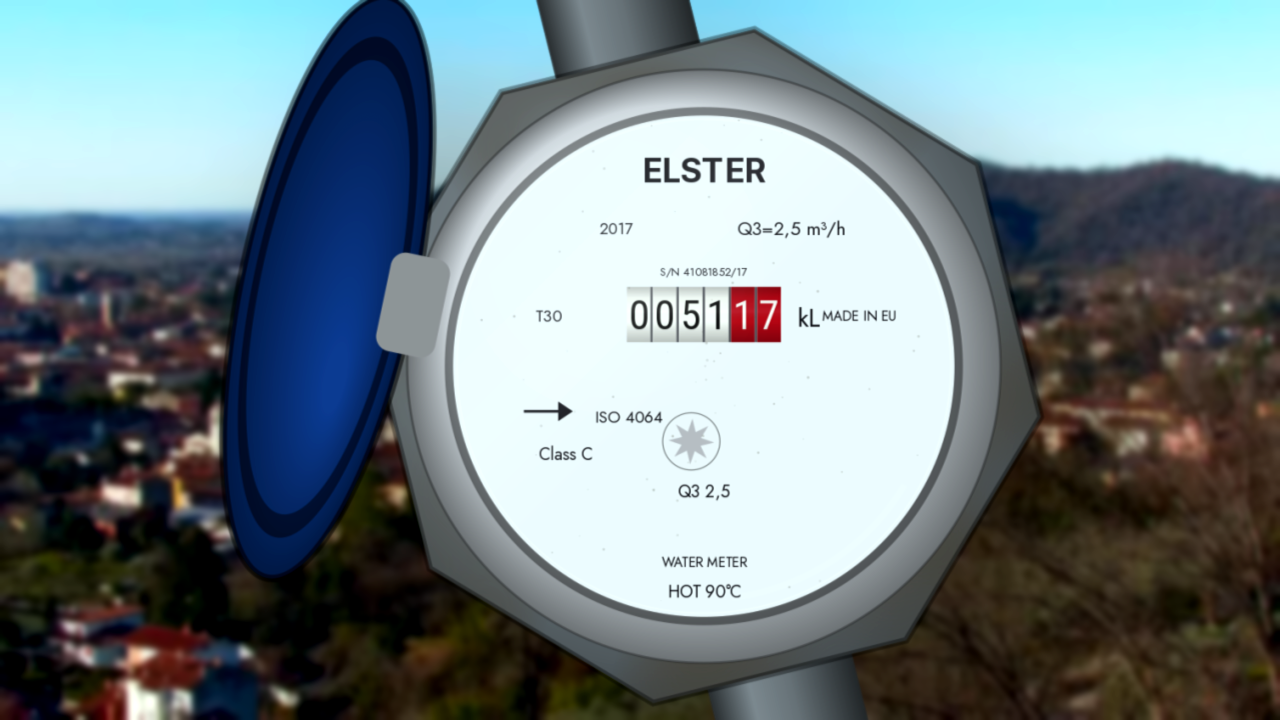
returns 51.17 kL
